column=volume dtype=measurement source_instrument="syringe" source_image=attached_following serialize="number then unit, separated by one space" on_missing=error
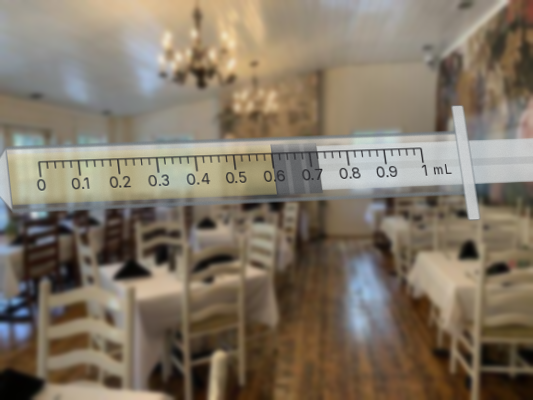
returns 0.6 mL
